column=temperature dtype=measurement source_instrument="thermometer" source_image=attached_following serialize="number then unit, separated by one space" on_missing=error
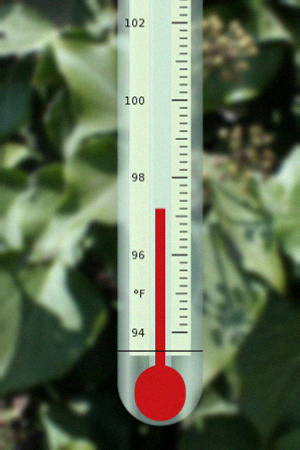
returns 97.2 °F
